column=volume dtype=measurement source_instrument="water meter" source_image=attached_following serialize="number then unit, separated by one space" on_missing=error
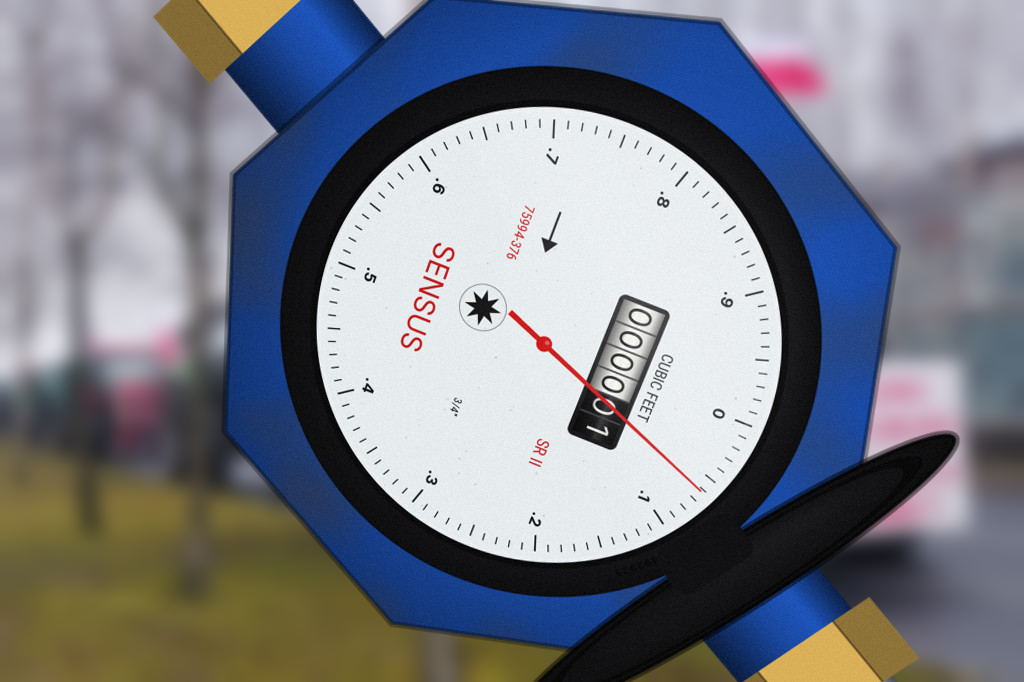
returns 1.06 ft³
